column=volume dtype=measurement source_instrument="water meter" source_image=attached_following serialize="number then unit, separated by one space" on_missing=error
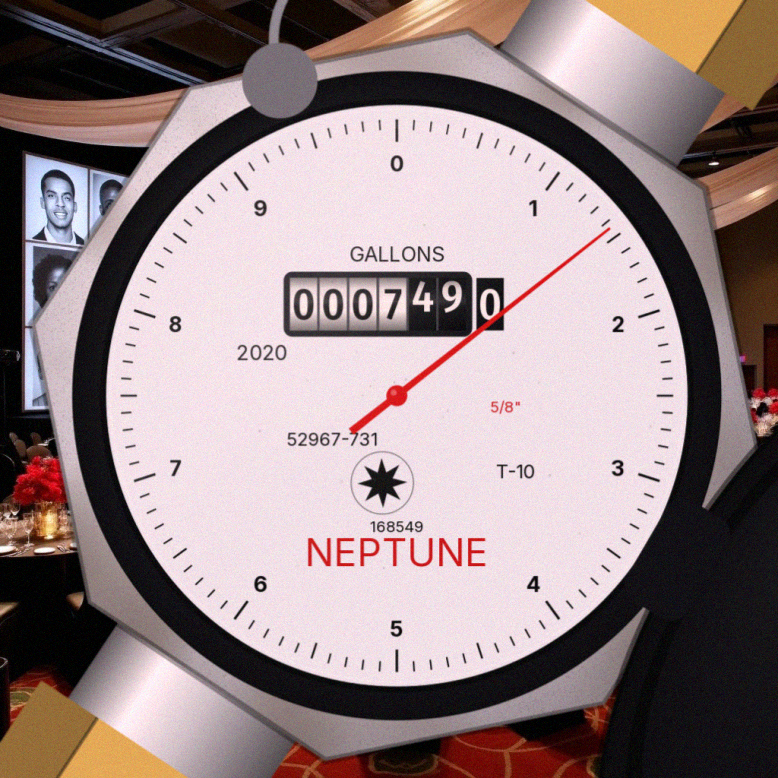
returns 7491.4 gal
